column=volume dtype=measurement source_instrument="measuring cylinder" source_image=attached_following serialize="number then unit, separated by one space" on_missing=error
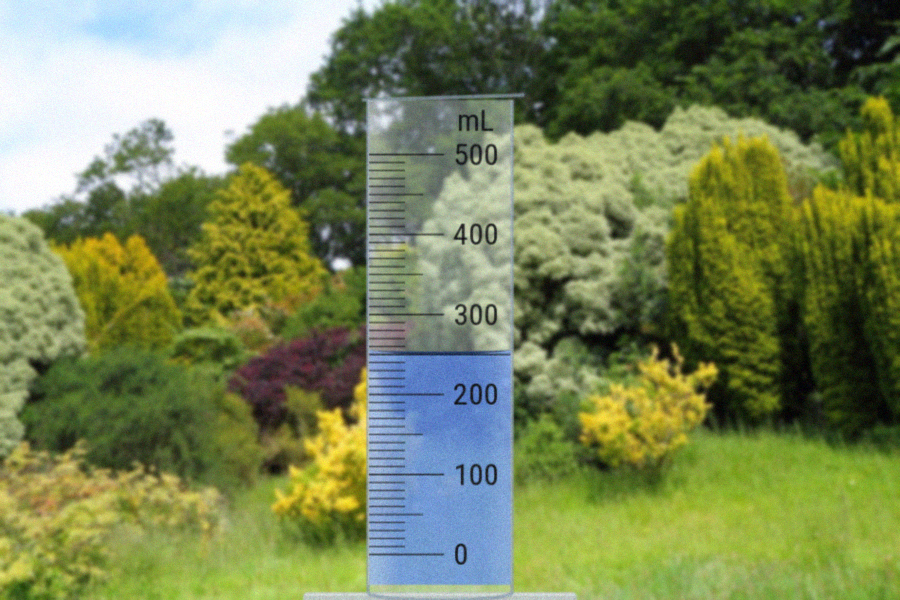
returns 250 mL
